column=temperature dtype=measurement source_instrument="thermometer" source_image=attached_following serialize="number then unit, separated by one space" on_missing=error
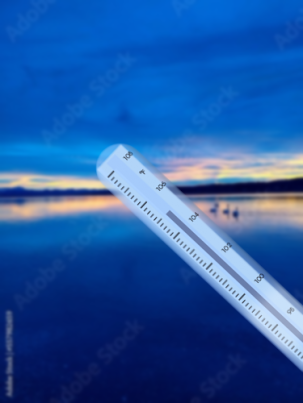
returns 105 °F
